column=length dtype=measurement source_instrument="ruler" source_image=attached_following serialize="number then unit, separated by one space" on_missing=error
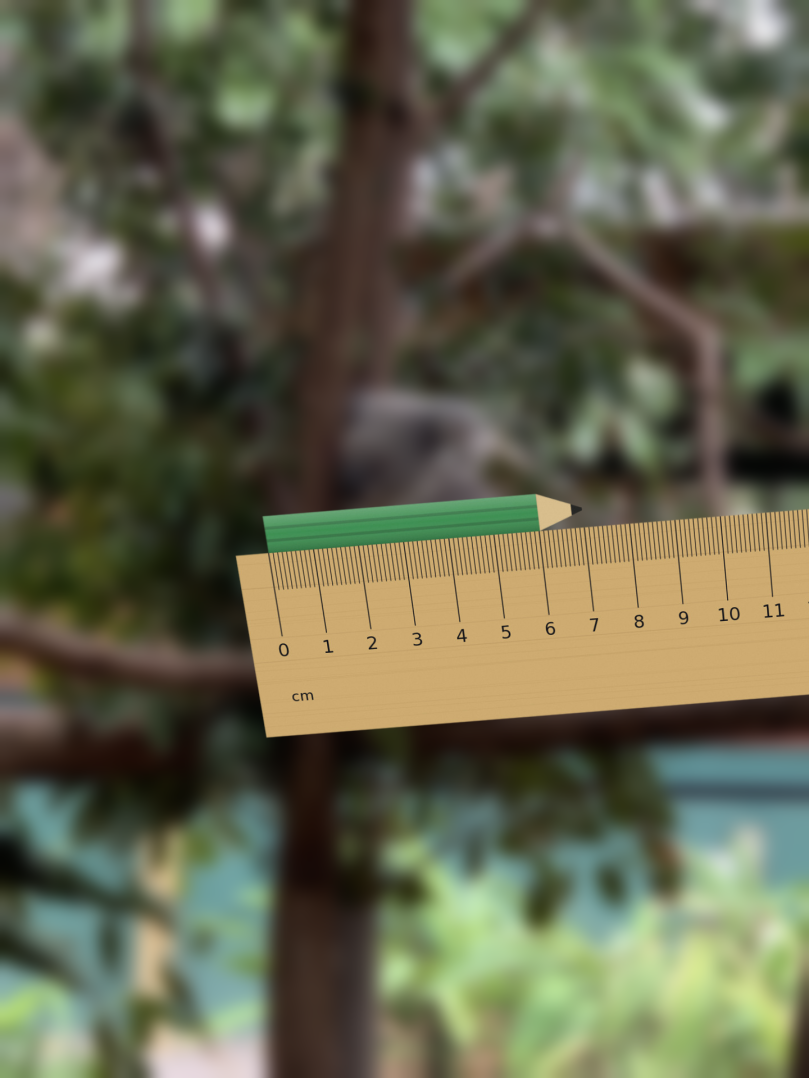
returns 7 cm
